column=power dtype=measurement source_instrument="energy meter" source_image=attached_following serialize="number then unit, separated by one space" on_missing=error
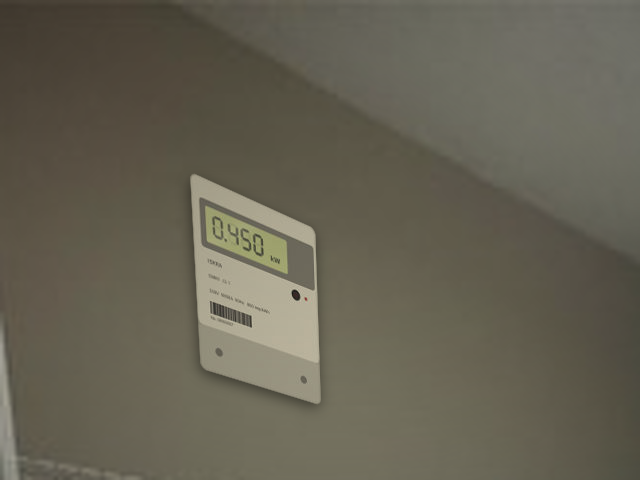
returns 0.450 kW
